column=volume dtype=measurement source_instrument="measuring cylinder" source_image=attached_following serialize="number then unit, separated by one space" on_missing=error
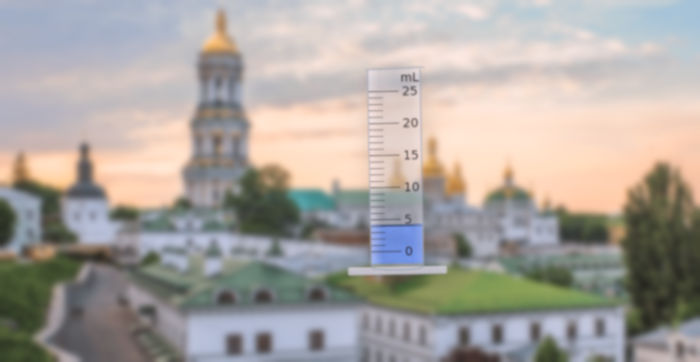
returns 4 mL
